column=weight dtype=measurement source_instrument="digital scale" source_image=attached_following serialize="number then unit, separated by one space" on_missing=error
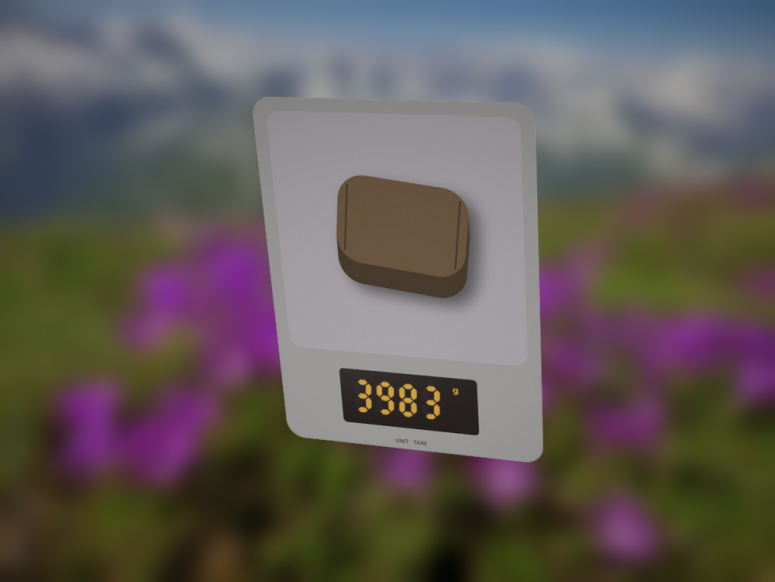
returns 3983 g
